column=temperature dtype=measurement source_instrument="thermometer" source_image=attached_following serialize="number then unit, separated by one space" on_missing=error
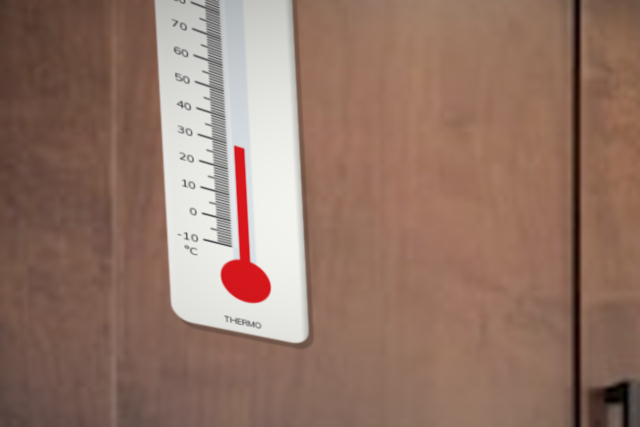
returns 30 °C
